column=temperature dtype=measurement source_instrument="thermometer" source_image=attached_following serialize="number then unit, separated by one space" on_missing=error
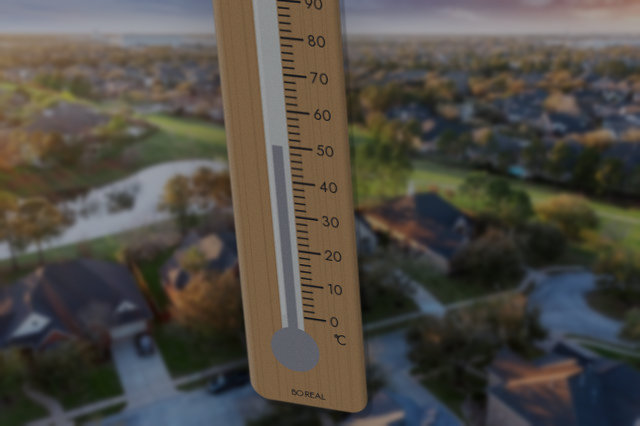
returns 50 °C
